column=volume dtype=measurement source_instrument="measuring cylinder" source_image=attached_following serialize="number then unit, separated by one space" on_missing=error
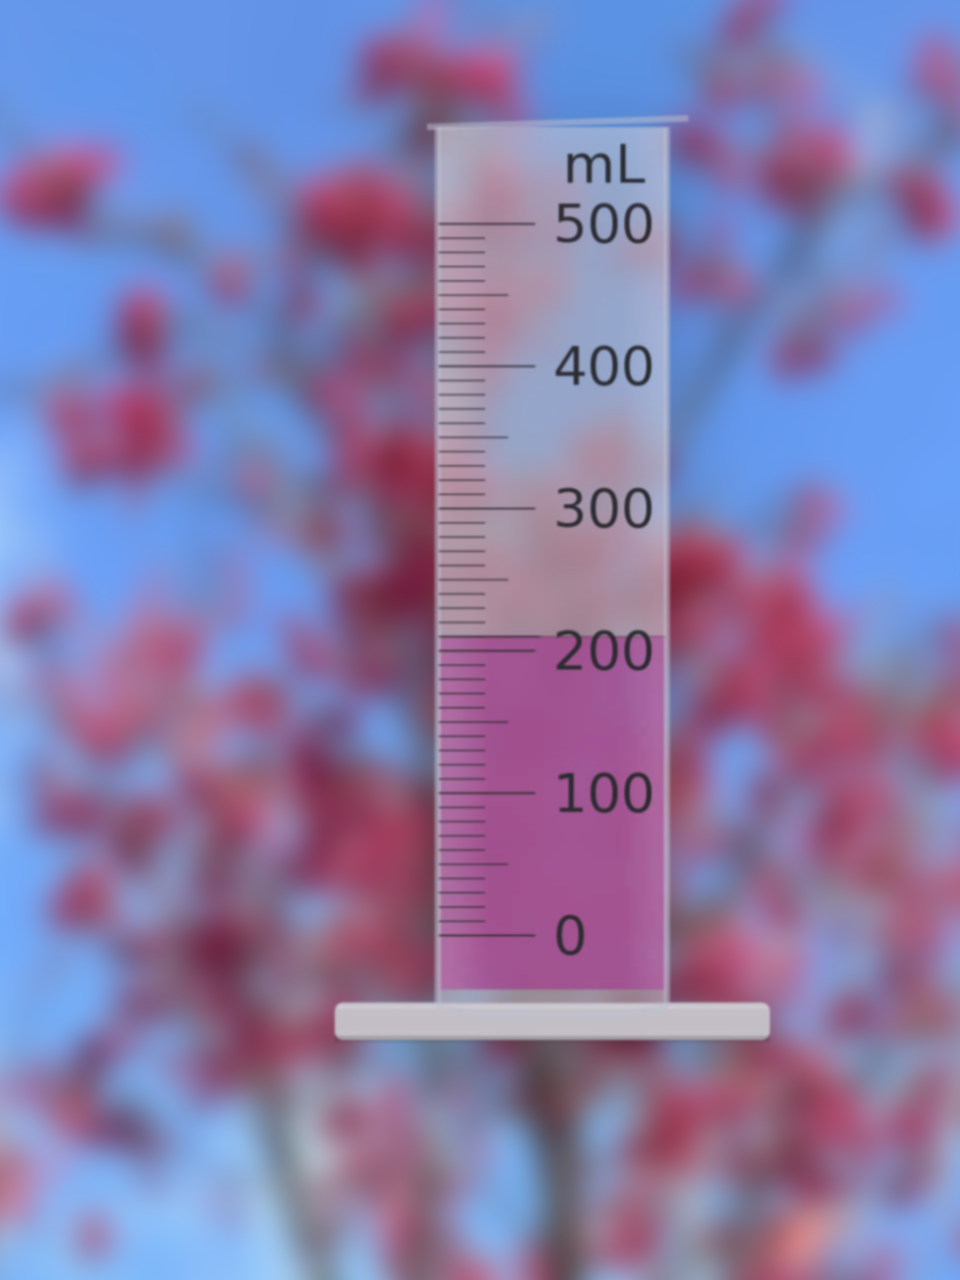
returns 210 mL
